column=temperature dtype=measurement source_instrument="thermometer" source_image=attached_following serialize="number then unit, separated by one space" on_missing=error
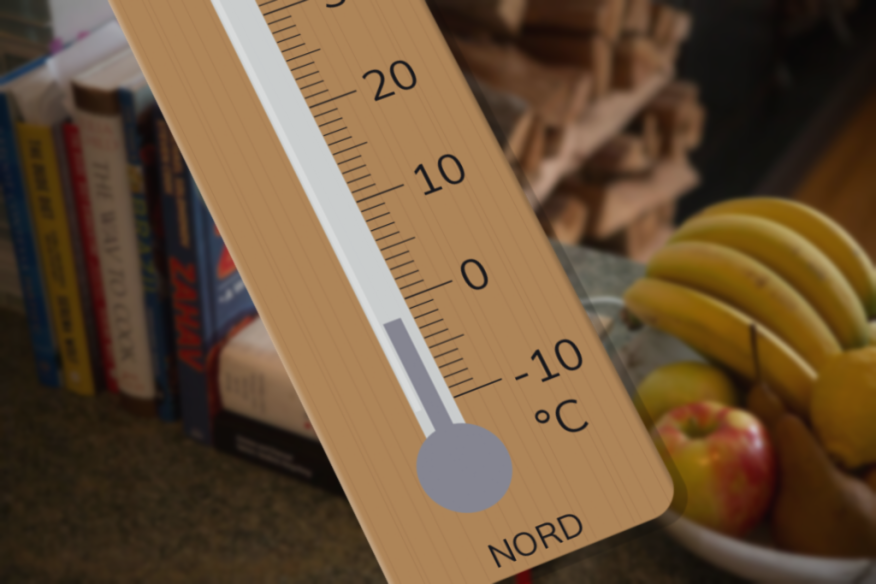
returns -1.5 °C
